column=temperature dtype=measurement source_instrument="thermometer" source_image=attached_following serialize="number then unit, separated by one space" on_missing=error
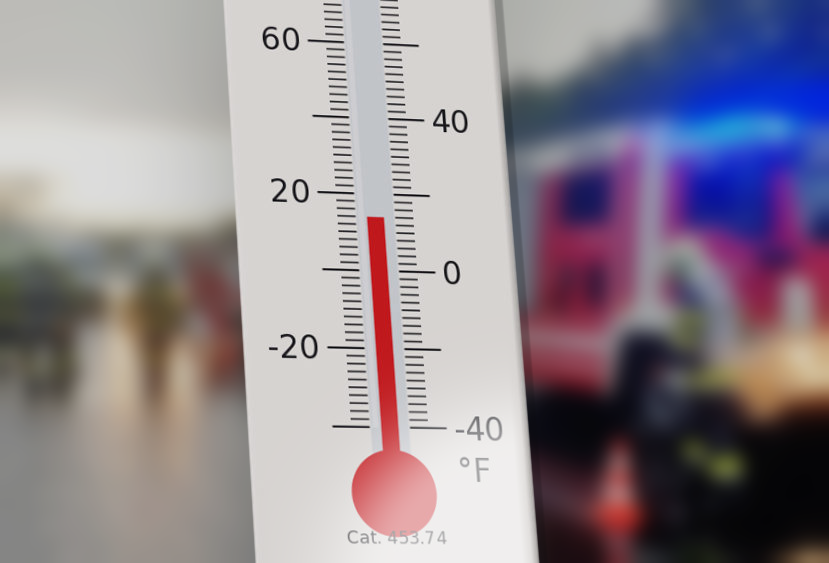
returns 14 °F
